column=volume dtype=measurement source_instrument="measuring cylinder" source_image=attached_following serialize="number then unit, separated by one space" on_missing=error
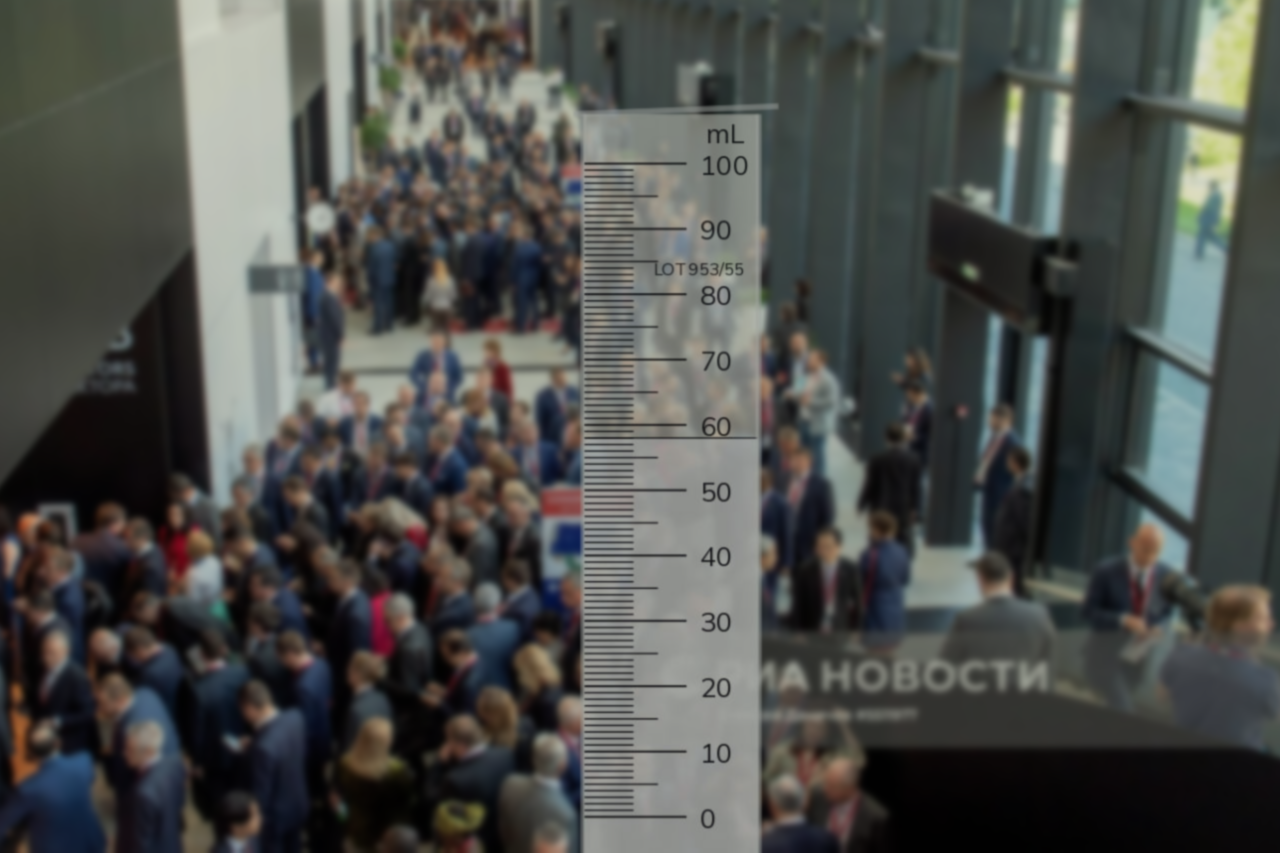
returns 58 mL
